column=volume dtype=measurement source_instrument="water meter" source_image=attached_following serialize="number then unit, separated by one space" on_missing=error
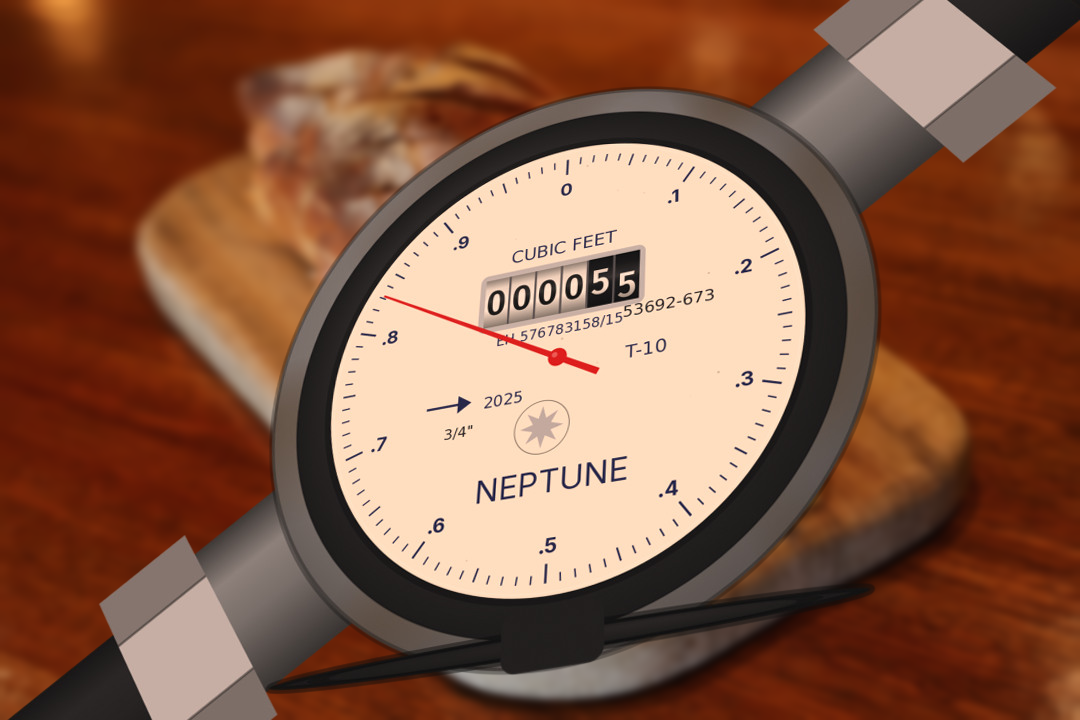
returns 54.83 ft³
